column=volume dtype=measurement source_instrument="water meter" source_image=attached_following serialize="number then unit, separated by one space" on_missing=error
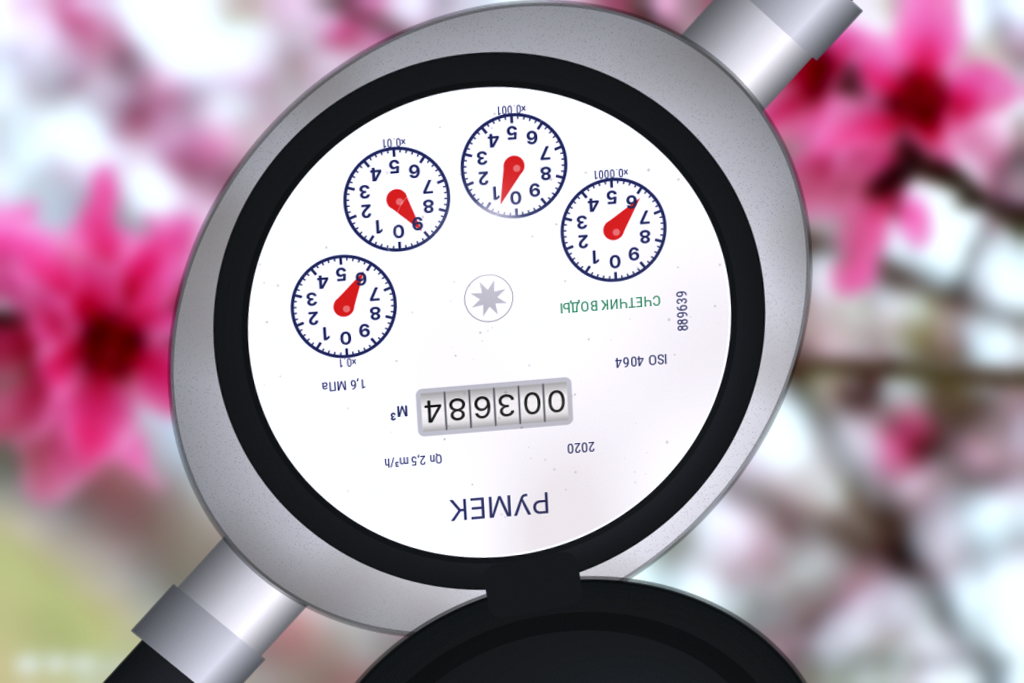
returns 3684.5906 m³
